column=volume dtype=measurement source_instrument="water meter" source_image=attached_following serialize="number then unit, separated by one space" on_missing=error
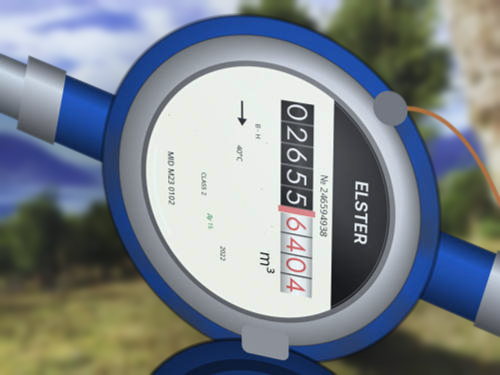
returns 2655.6404 m³
